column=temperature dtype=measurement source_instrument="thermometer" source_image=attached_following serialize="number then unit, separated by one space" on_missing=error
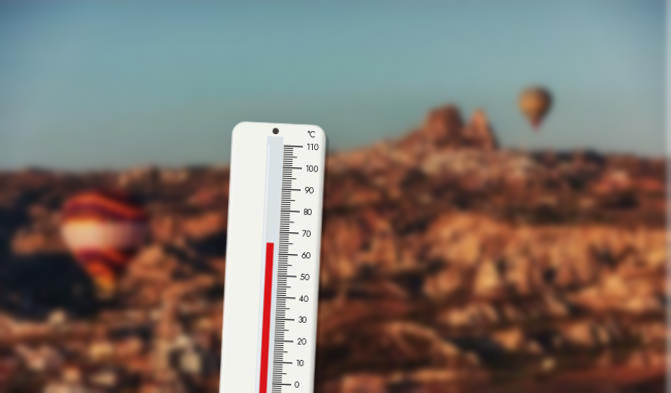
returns 65 °C
